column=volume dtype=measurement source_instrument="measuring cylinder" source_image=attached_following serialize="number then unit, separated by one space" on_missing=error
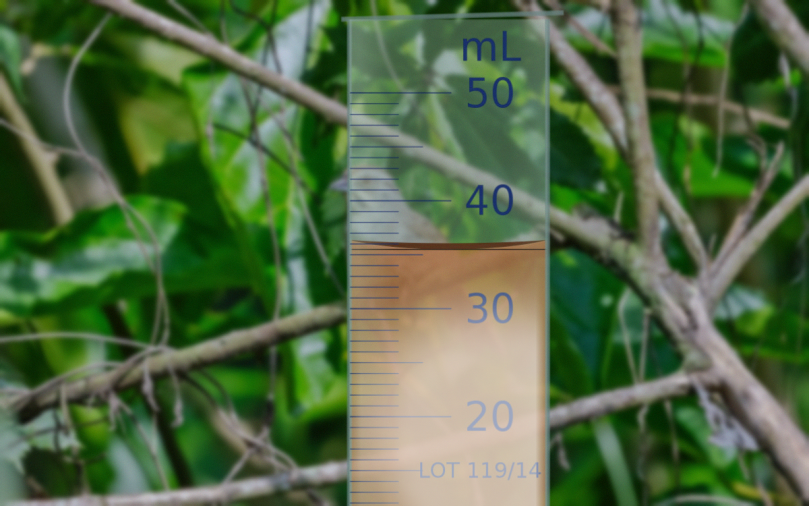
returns 35.5 mL
